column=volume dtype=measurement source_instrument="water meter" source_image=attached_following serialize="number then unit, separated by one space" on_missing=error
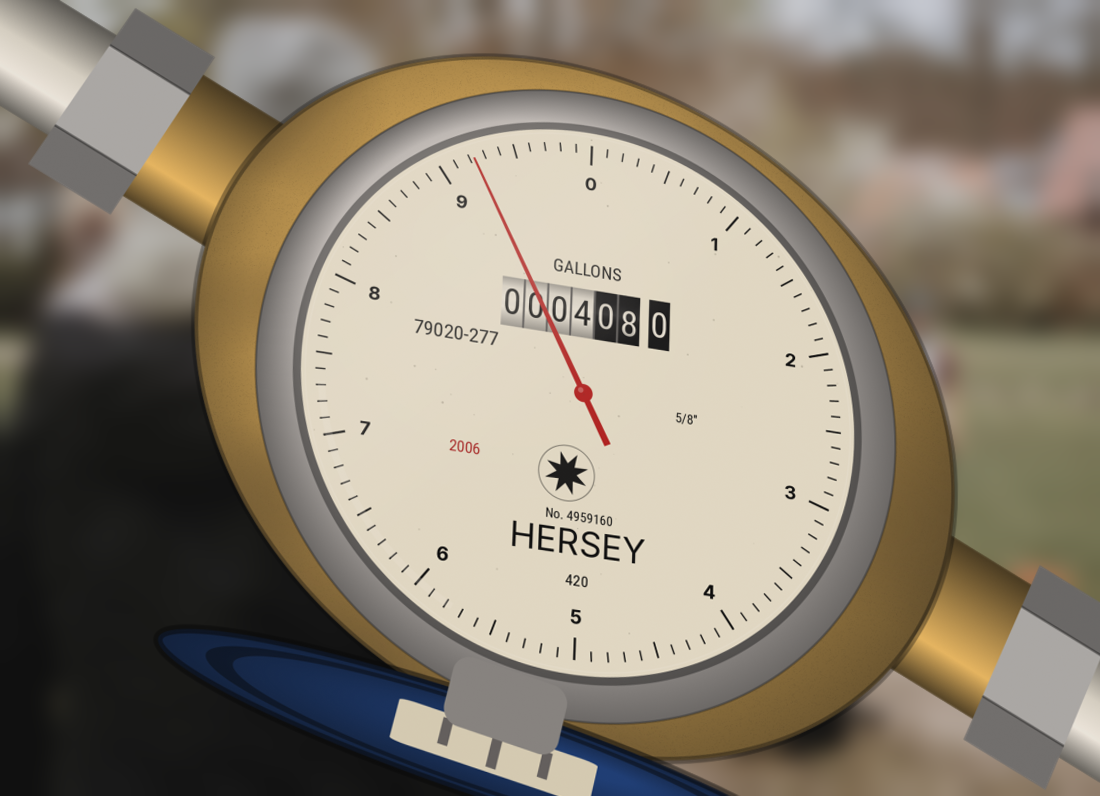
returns 4079.2 gal
